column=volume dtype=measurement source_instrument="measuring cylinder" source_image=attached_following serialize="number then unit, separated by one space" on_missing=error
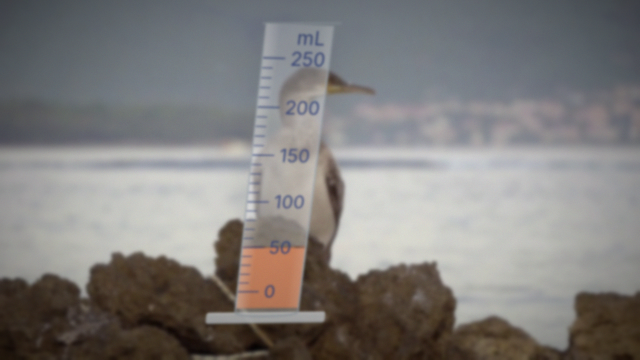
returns 50 mL
